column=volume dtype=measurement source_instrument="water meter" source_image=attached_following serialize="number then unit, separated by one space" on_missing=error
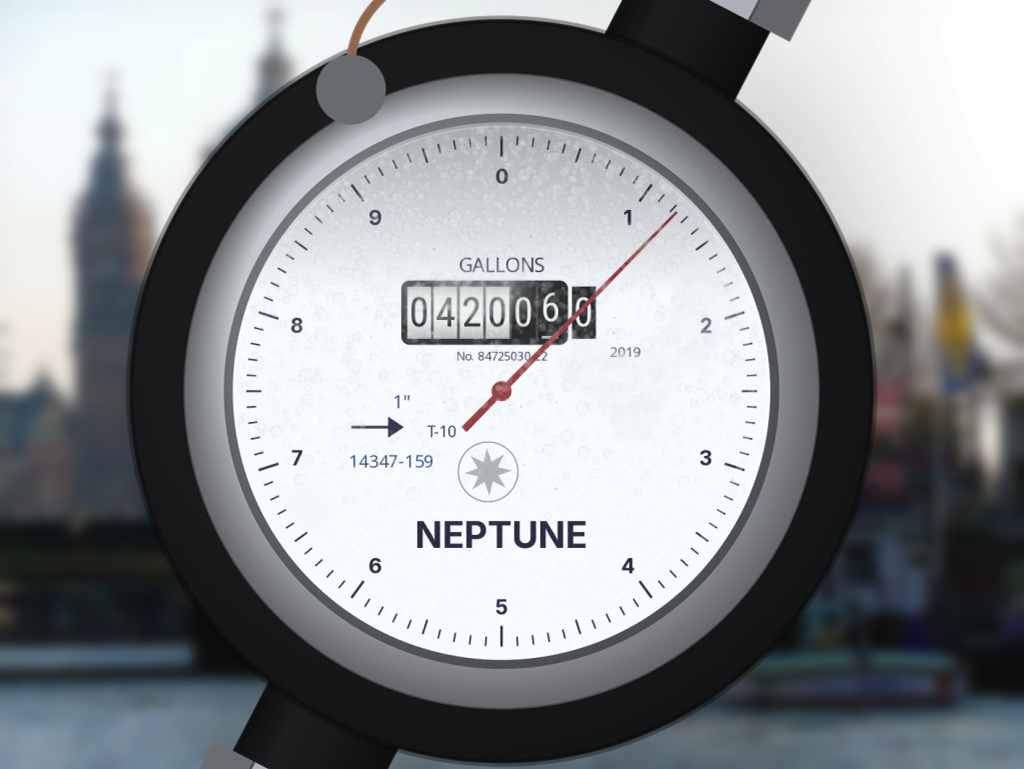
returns 420061.2 gal
